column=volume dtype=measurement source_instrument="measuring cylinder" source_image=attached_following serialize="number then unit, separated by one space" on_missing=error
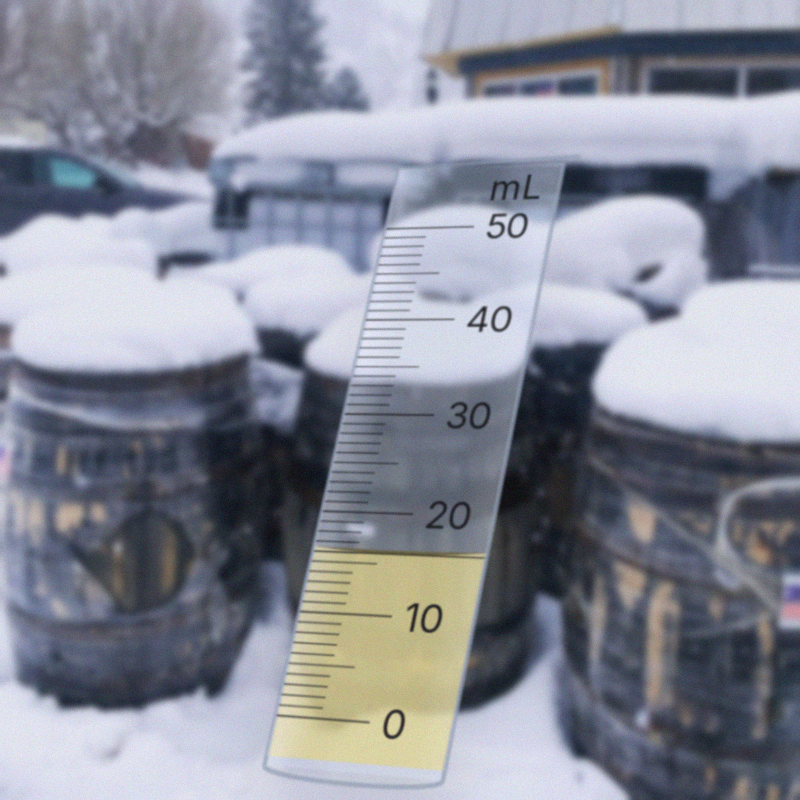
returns 16 mL
